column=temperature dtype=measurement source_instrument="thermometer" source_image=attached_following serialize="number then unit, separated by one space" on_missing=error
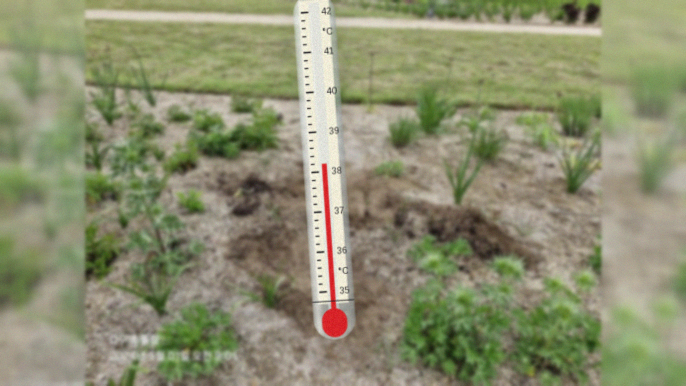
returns 38.2 °C
